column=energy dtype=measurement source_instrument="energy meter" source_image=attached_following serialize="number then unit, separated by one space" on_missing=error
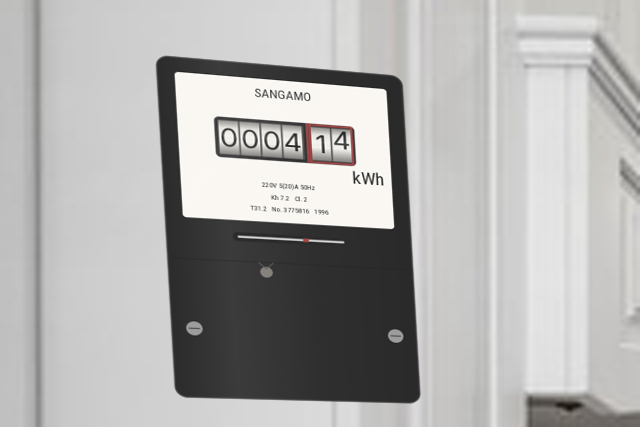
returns 4.14 kWh
